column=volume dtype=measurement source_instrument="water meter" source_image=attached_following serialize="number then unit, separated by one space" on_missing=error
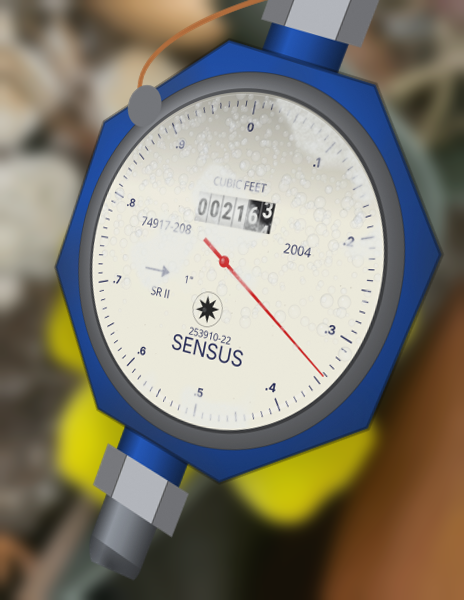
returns 2163.34 ft³
